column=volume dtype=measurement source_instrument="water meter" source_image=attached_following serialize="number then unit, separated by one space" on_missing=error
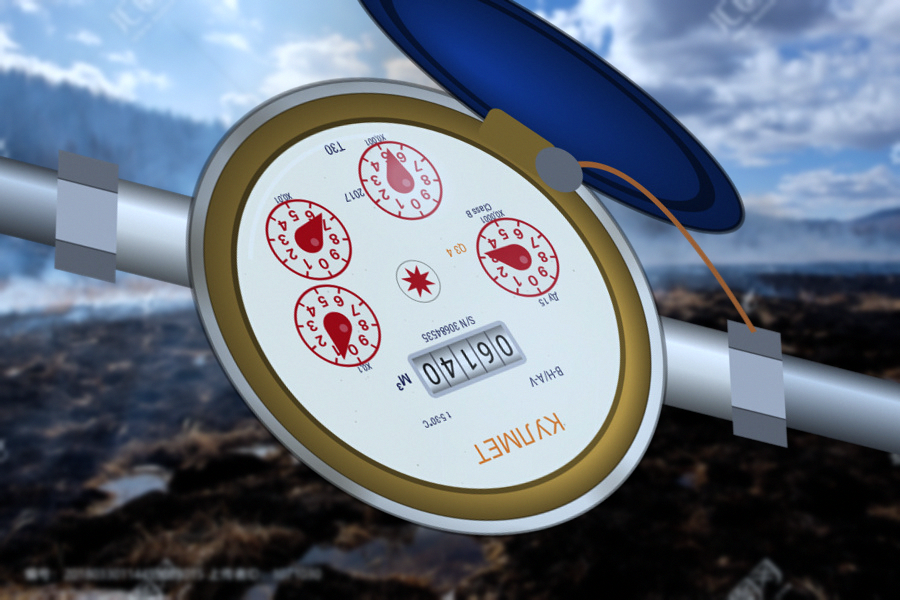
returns 6140.0653 m³
